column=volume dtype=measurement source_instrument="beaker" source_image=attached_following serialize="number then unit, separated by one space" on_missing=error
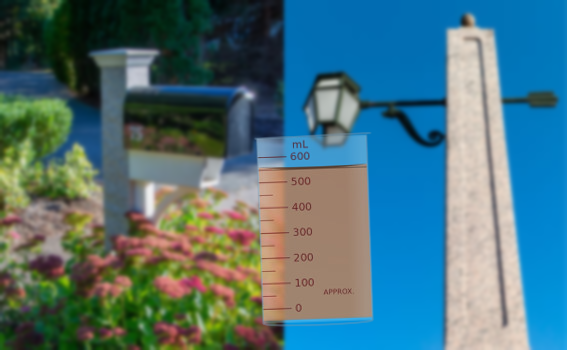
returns 550 mL
